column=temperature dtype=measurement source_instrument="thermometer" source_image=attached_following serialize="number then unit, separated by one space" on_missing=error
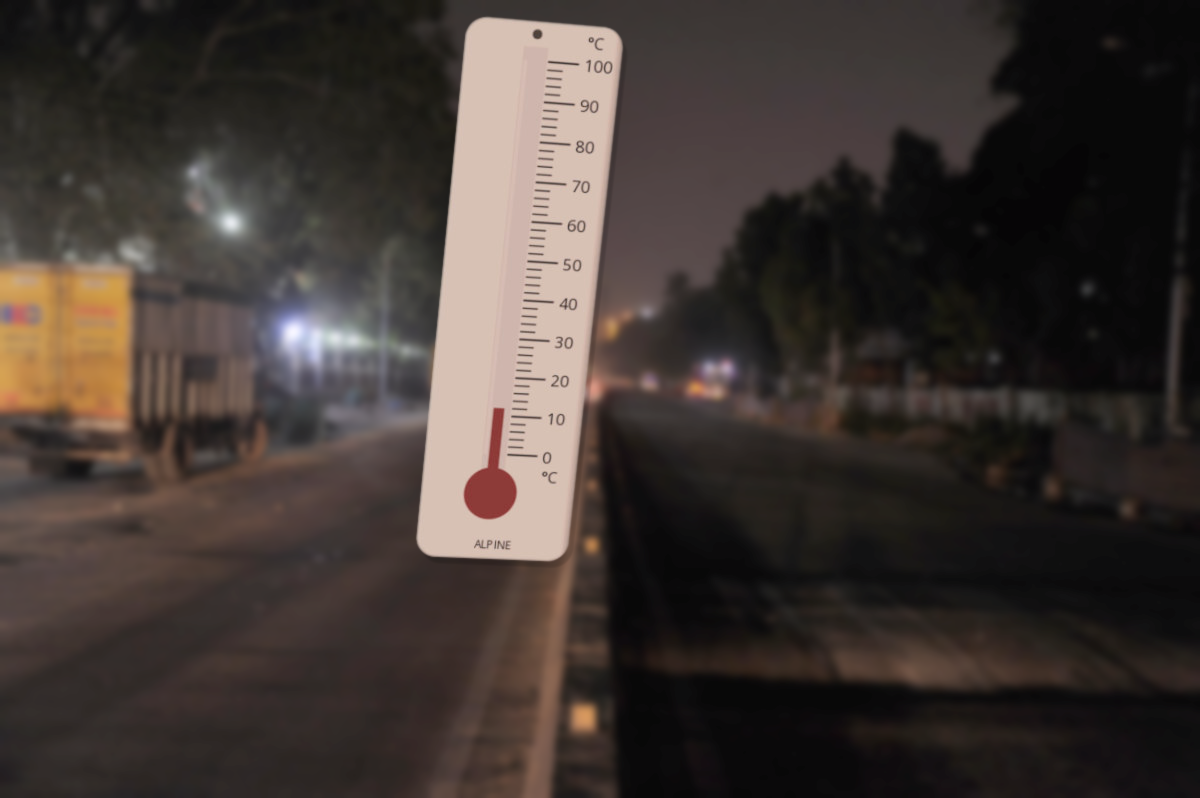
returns 12 °C
